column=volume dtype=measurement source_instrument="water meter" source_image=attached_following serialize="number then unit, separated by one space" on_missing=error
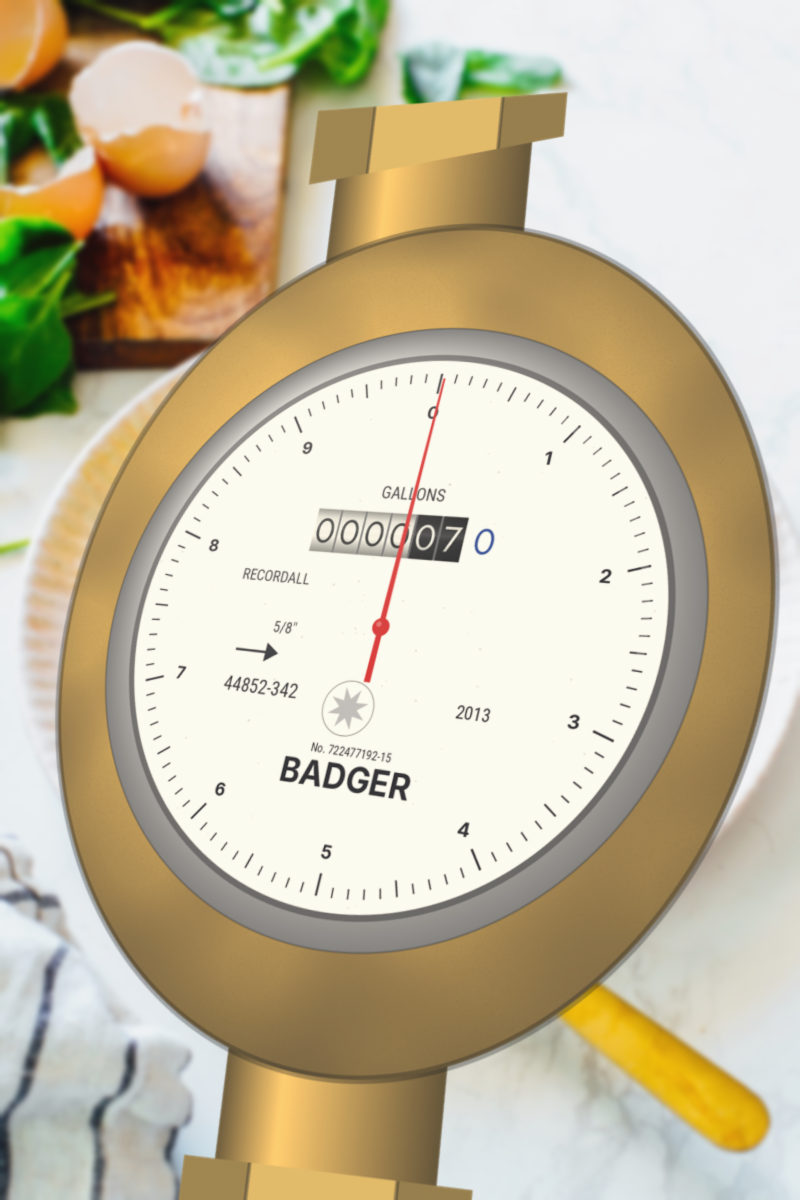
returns 70.0 gal
